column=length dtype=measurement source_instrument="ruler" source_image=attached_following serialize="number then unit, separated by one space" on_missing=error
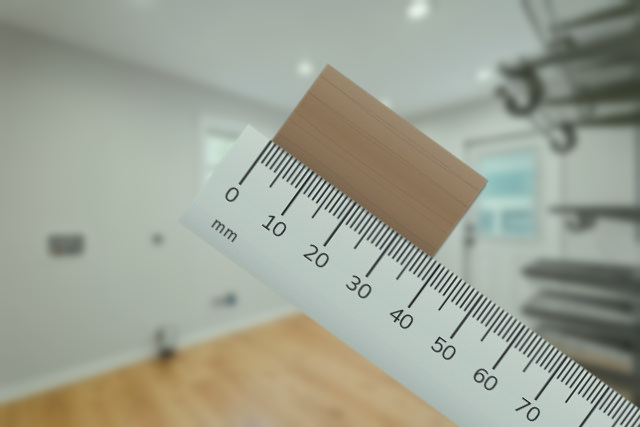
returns 38 mm
